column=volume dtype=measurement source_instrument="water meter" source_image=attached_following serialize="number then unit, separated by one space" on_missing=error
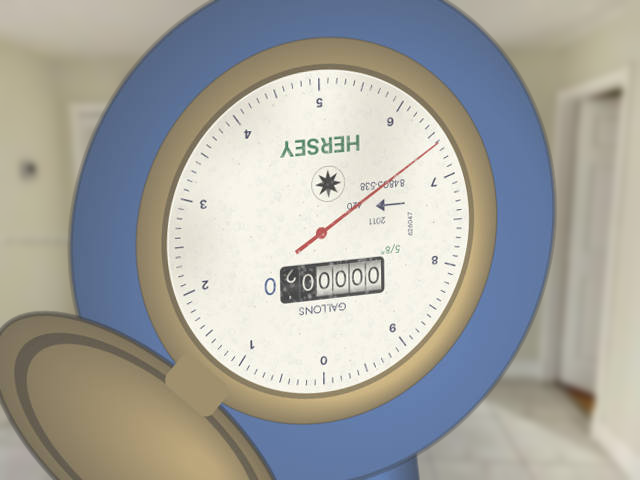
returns 16.6 gal
